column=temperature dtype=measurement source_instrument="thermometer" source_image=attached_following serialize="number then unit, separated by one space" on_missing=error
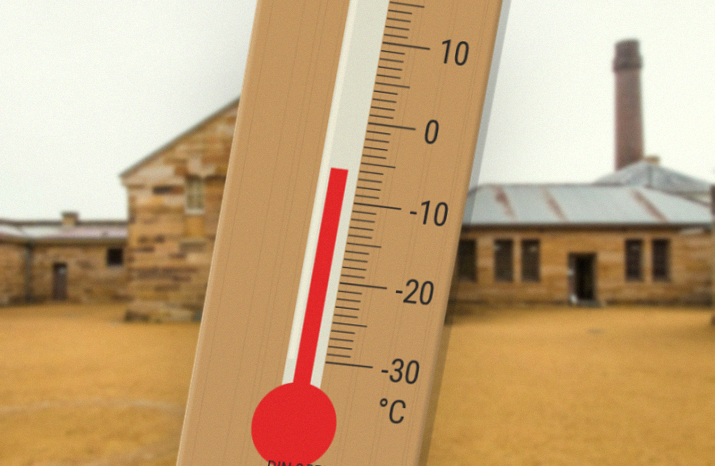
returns -6 °C
